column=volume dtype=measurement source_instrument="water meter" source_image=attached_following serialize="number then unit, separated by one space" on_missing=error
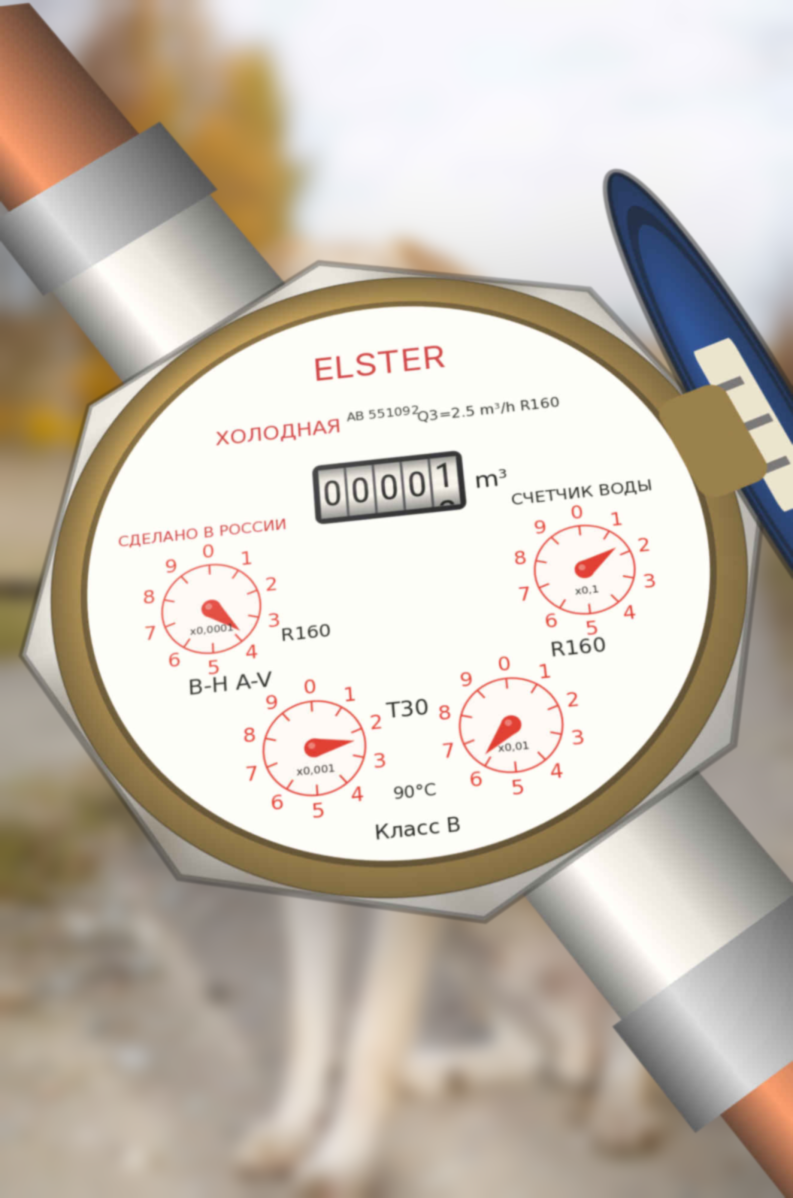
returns 1.1623 m³
